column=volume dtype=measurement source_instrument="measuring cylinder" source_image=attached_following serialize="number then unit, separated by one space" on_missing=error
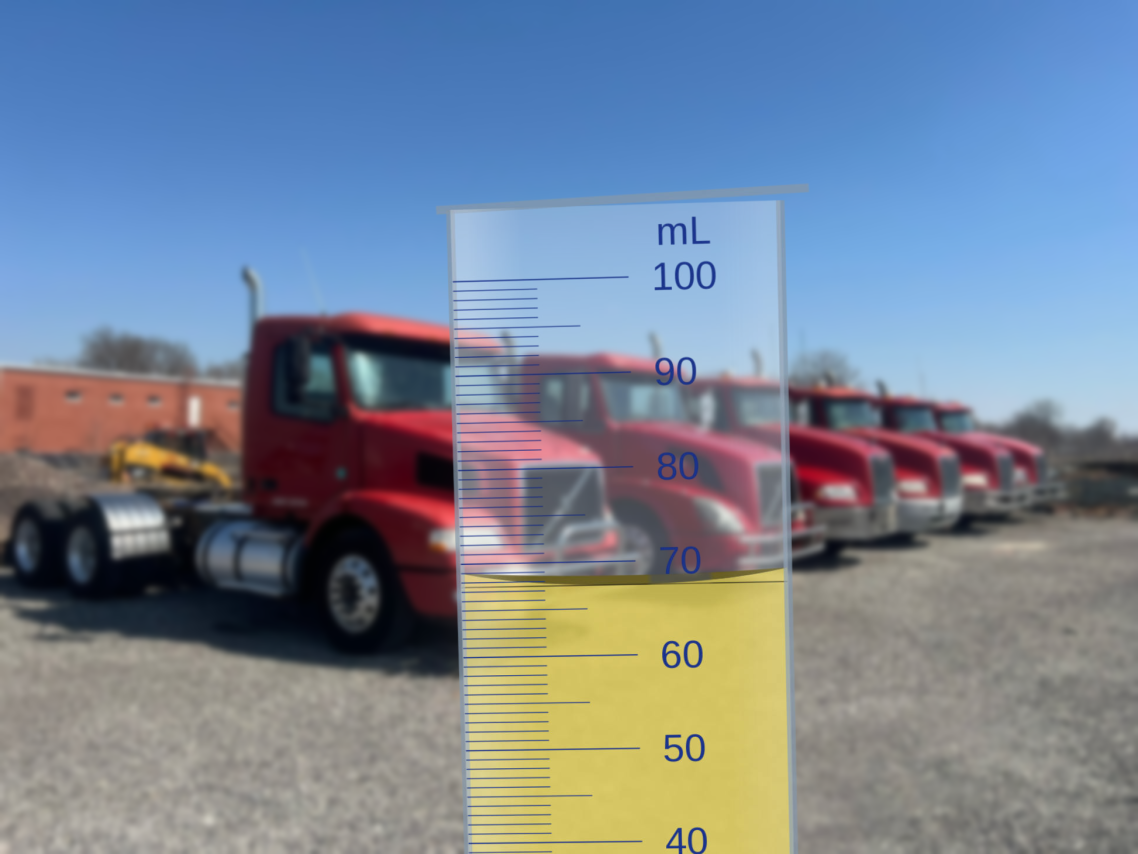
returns 67.5 mL
